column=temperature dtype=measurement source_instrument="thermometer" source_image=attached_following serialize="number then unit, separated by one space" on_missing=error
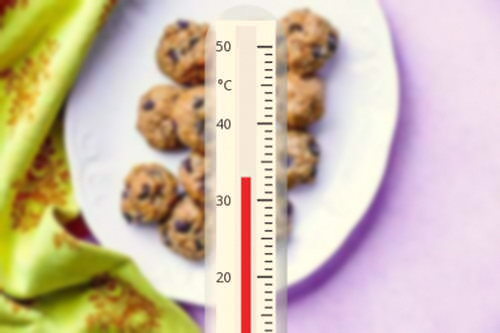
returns 33 °C
